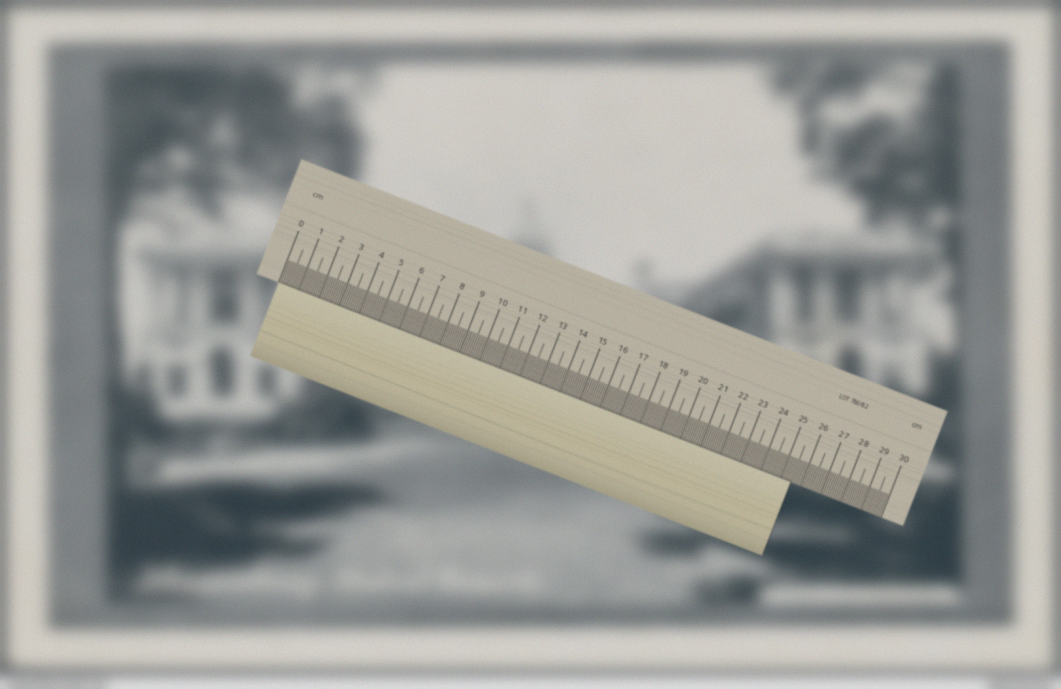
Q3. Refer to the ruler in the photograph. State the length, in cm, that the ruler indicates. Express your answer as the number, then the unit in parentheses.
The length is 25.5 (cm)
